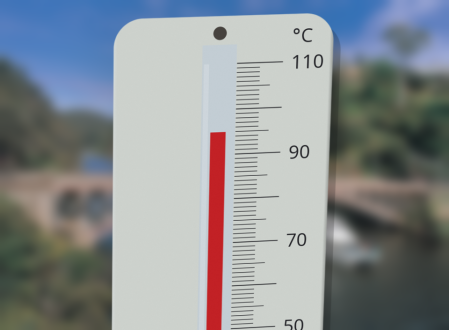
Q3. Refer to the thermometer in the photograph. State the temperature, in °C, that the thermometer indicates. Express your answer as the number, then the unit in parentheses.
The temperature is 95 (°C)
